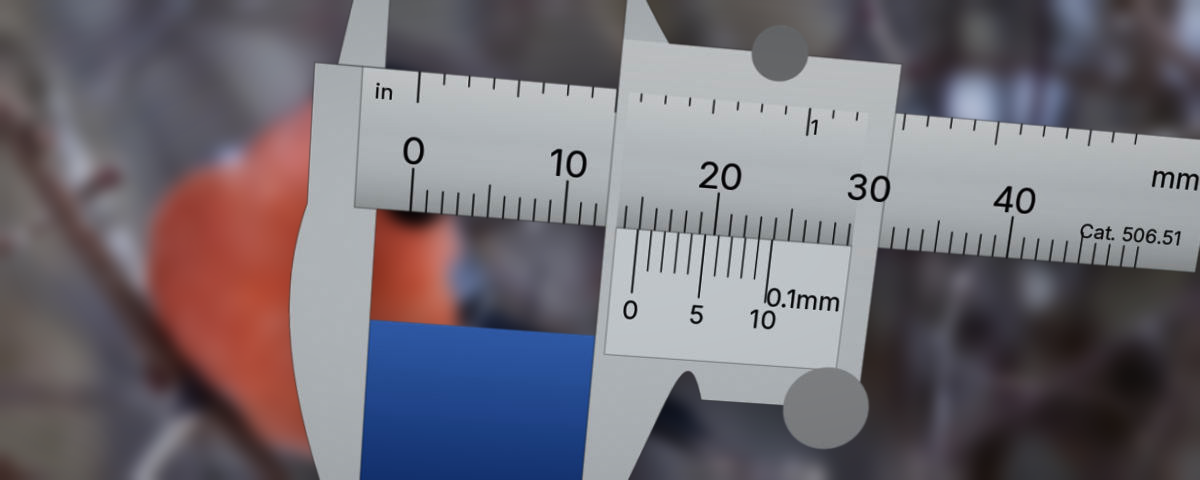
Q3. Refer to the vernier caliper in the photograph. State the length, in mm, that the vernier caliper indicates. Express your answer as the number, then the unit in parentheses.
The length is 14.9 (mm)
